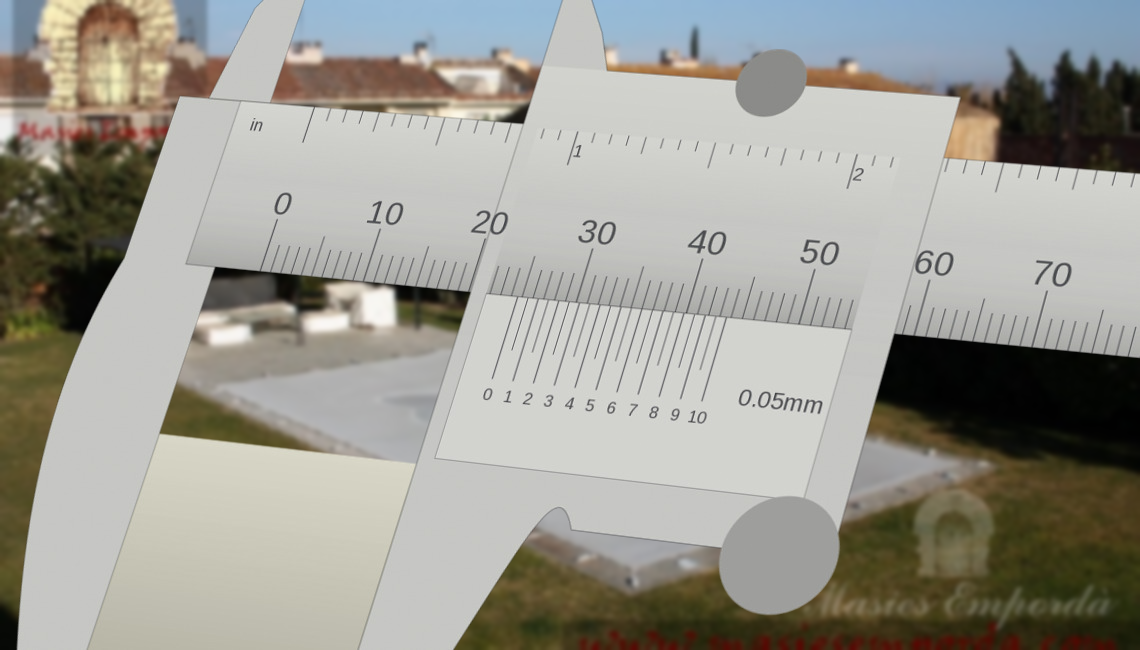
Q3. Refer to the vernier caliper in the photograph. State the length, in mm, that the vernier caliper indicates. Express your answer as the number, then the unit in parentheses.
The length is 24.6 (mm)
